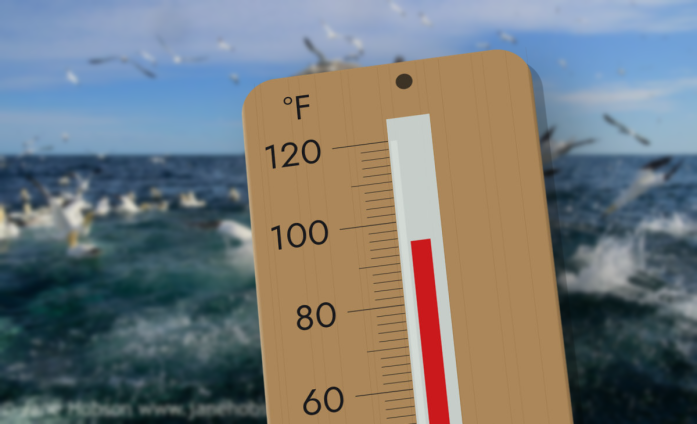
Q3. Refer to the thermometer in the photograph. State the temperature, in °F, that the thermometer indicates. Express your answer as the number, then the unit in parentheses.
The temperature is 95 (°F)
